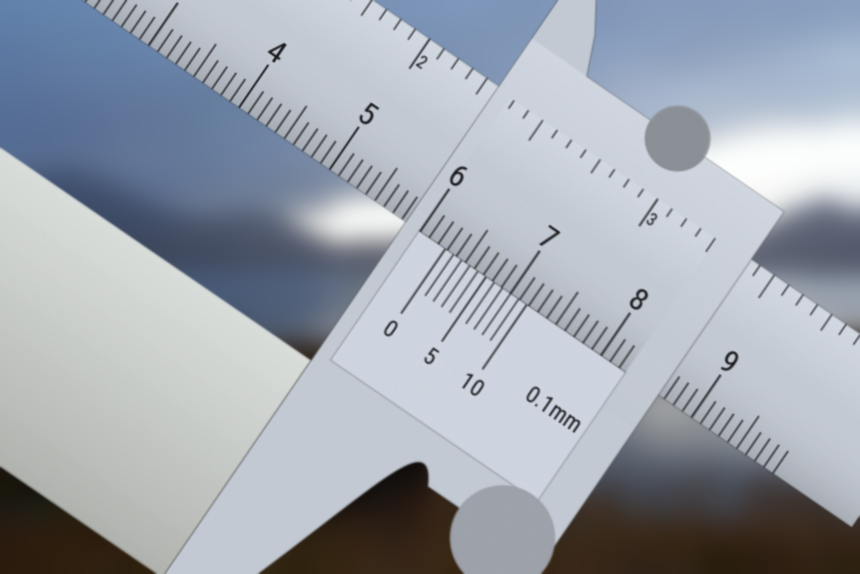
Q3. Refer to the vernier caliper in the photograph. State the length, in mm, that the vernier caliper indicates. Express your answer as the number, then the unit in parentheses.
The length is 62.8 (mm)
